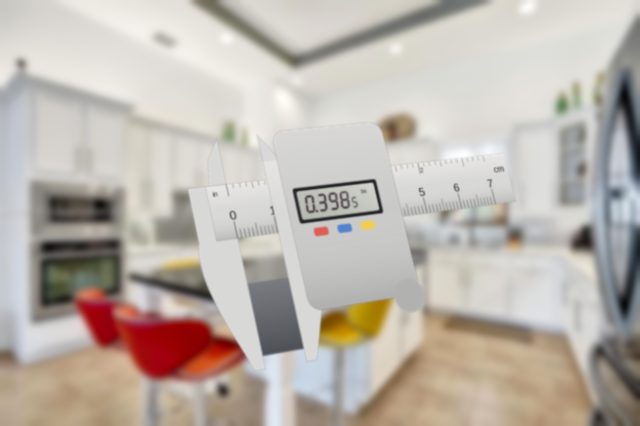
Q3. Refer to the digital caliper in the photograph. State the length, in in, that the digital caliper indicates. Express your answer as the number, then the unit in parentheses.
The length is 0.3985 (in)
